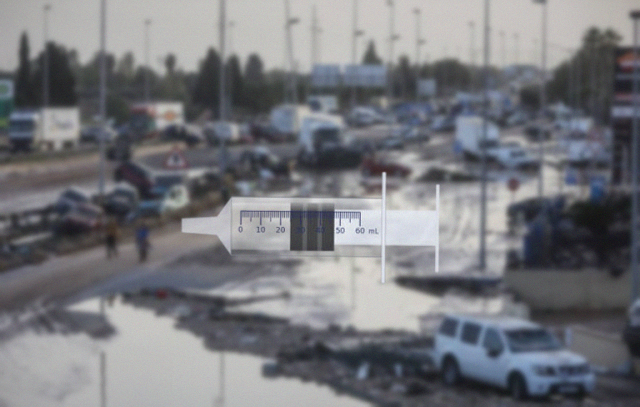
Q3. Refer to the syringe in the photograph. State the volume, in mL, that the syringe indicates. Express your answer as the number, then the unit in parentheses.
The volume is 25 (mL)
